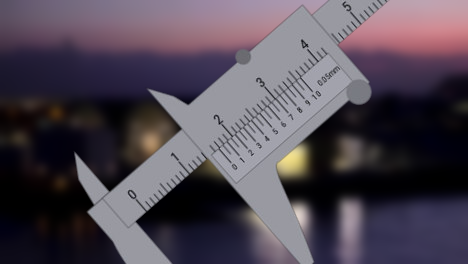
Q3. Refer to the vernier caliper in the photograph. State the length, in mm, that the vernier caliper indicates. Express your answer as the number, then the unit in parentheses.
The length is 16.8 (mm)
